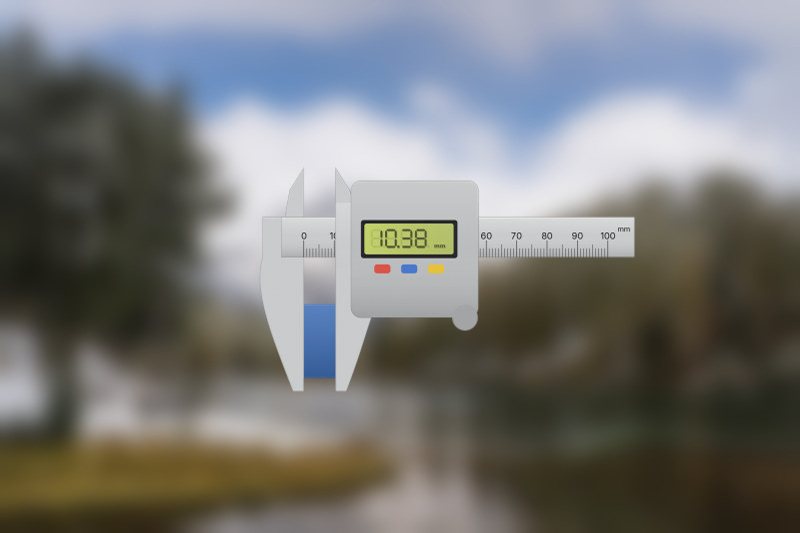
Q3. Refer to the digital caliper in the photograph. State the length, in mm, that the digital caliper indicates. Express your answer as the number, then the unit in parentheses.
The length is 10.38 (mm)
